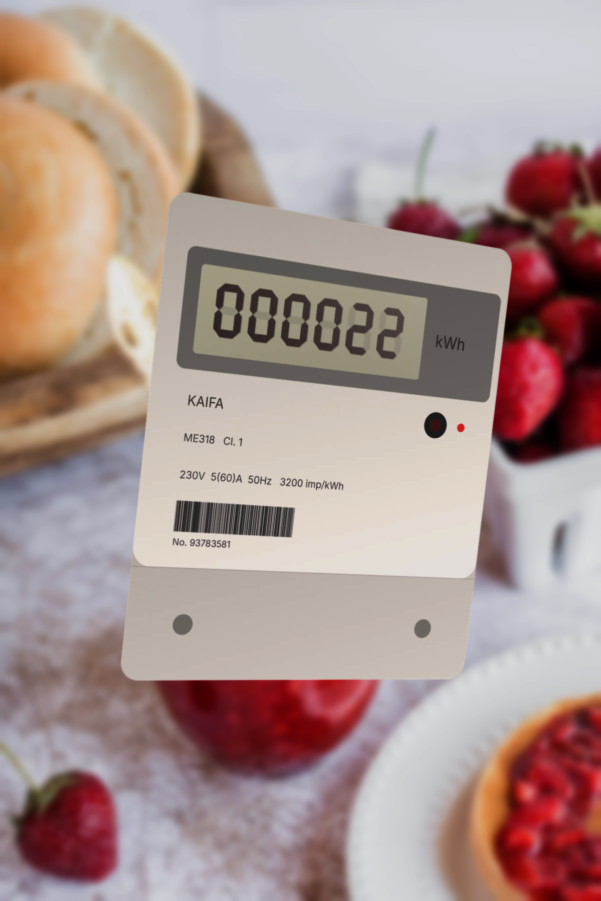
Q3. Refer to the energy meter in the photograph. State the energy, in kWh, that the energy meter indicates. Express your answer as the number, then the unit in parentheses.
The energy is 22 (kWh)
